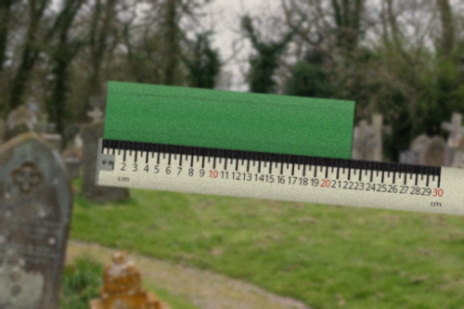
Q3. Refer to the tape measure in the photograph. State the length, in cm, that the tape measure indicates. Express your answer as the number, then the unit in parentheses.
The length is 22 (cm)
